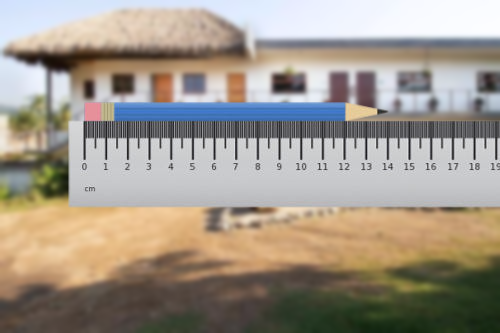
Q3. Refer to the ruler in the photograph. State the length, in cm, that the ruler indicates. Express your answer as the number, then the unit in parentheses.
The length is 14 (cm)
